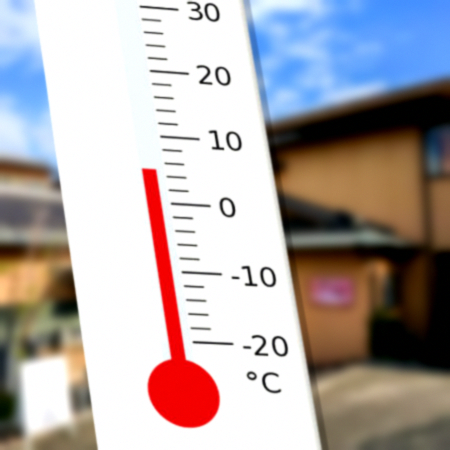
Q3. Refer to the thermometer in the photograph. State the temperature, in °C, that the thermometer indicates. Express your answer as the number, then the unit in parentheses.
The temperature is 5 (°C)
